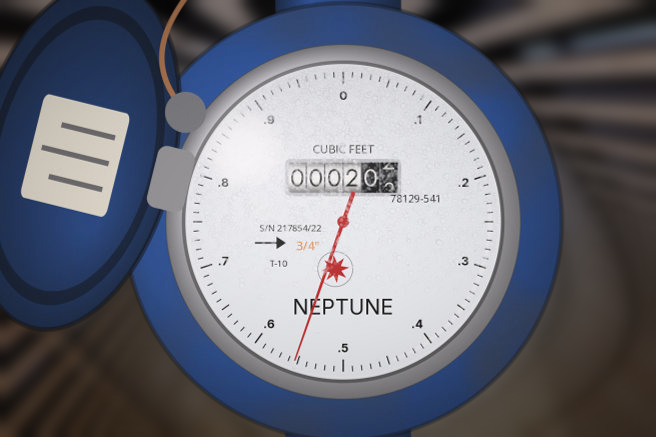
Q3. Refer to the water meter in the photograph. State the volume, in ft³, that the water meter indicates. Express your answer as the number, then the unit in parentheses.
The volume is 202.55 (ft³)
